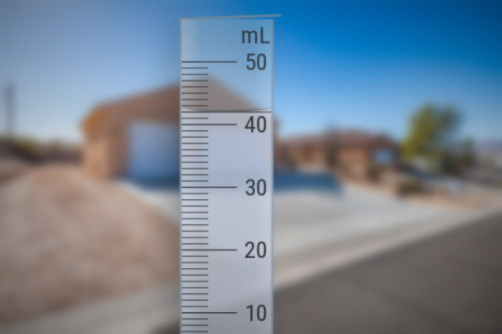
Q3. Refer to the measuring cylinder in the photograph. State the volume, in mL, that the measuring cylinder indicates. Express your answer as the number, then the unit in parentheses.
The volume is 42 (mL)
